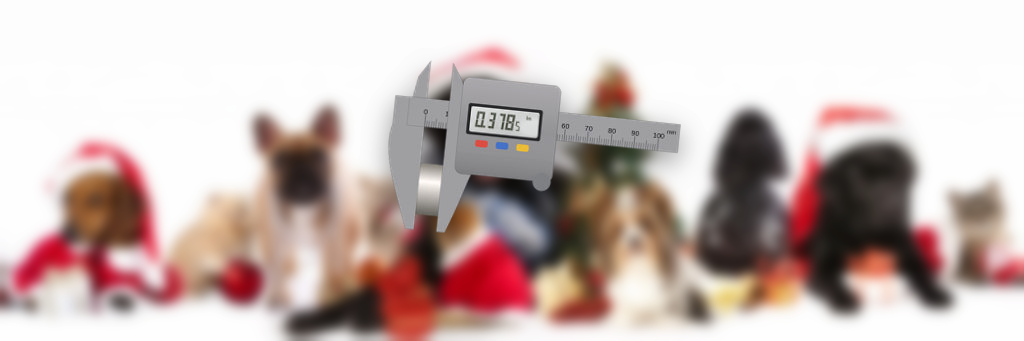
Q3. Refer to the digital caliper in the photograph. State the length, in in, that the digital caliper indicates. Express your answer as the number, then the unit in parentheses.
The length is 0.3785 (in)
